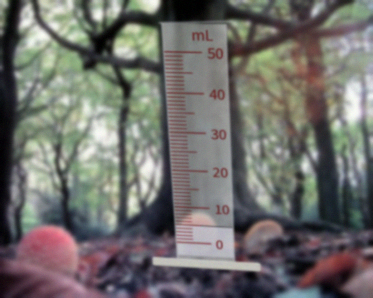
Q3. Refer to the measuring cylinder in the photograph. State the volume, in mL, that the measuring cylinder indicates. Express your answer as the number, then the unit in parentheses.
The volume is 5 (mL)
